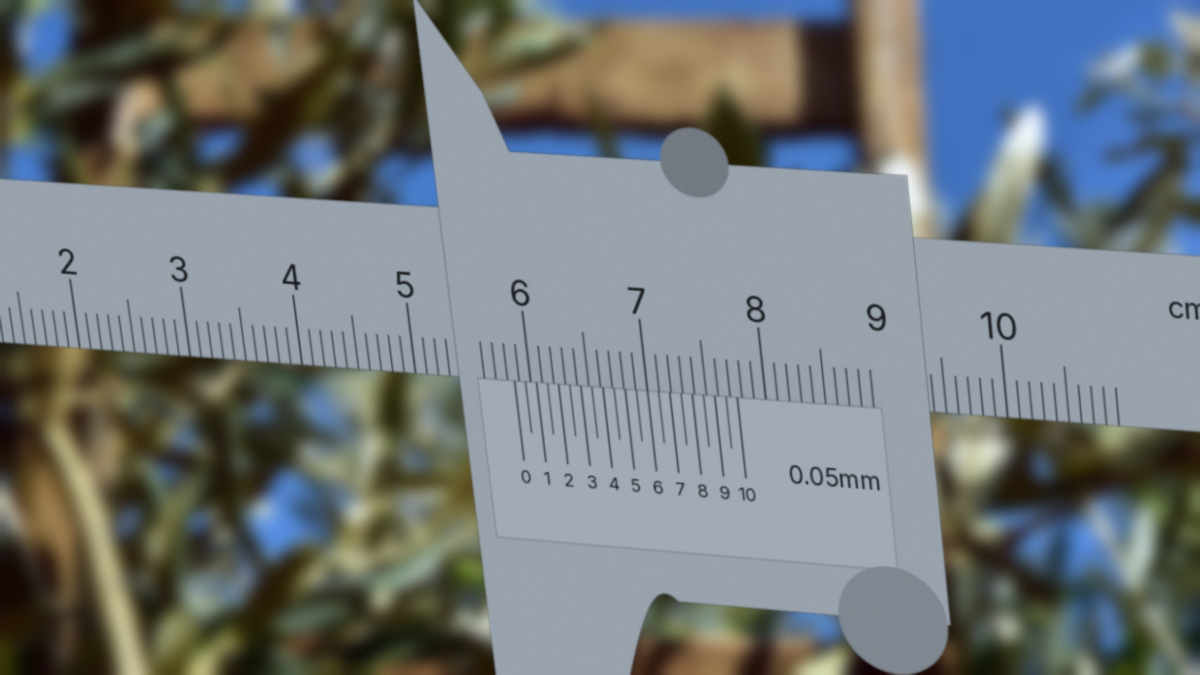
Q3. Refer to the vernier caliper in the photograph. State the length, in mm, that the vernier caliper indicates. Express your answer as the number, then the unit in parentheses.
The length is 58.6 (mm)
